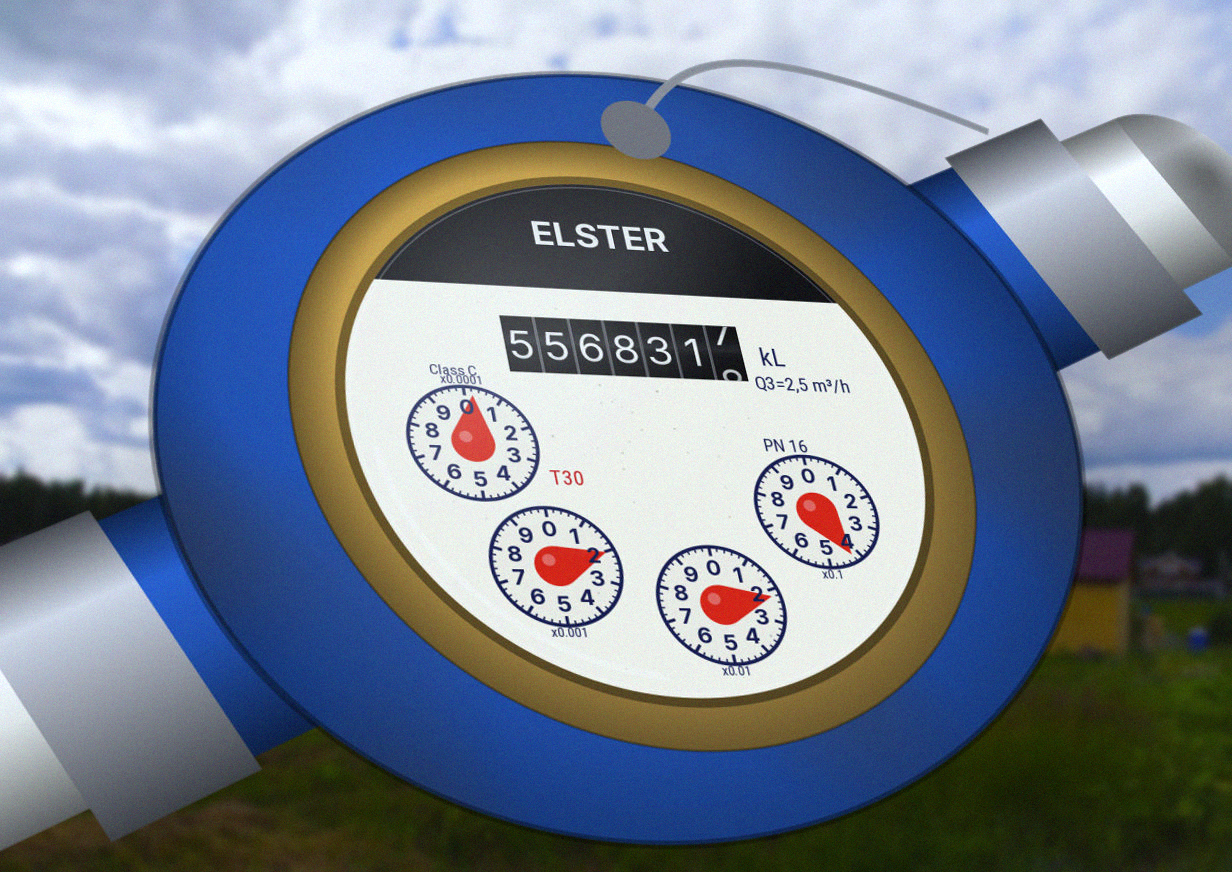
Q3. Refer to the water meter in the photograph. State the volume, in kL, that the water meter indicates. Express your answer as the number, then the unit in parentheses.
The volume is 5568317.4220 (kL)
